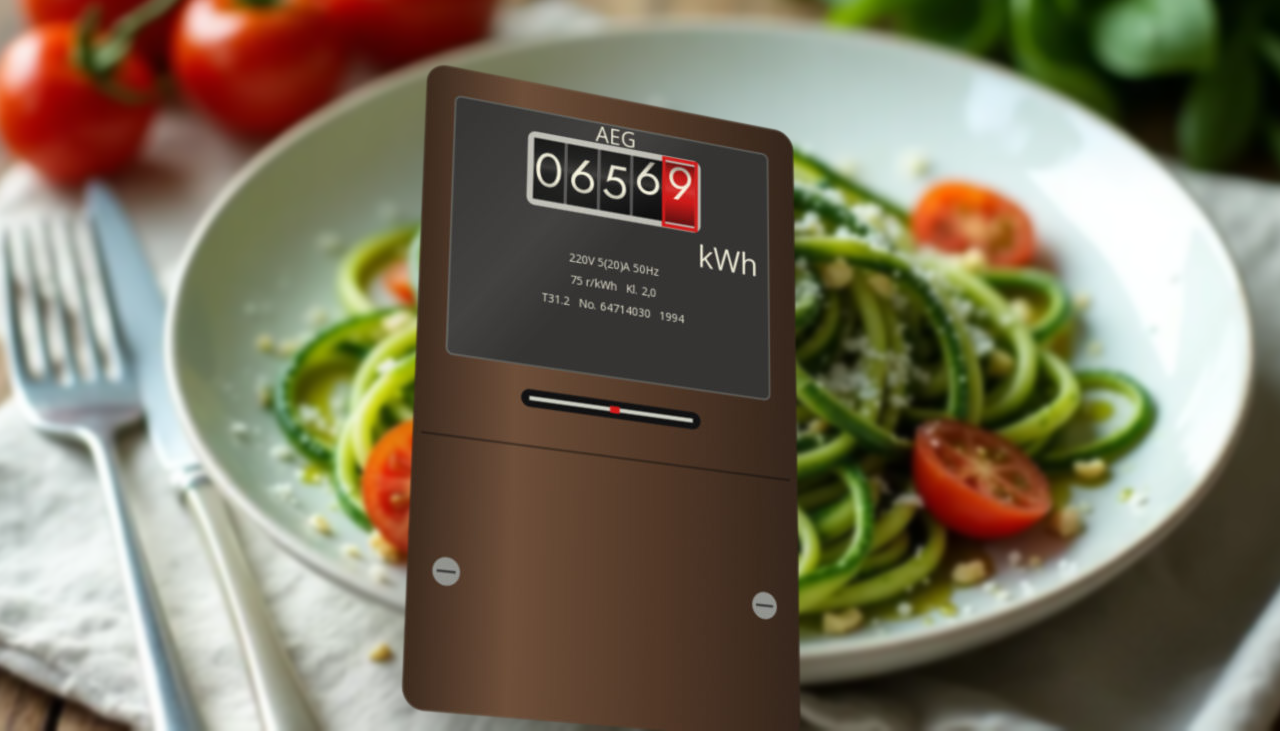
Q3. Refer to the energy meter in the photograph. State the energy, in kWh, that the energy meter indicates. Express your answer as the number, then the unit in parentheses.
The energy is 656.9 (kWh)
